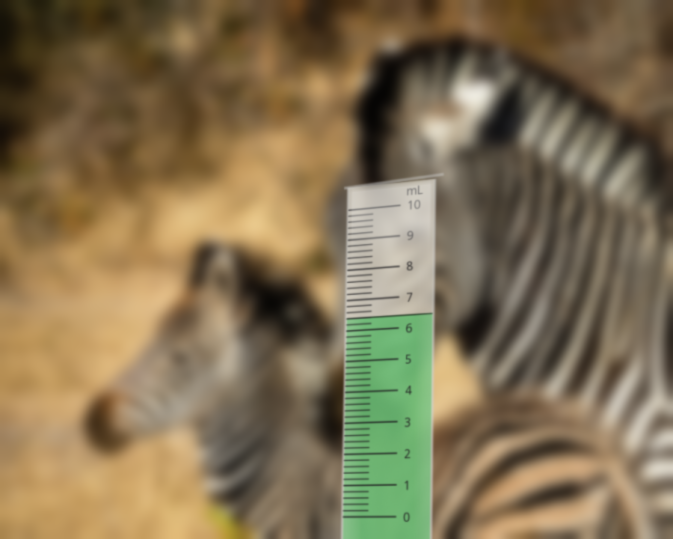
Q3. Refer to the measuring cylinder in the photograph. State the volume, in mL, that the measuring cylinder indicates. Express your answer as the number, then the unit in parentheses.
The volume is 6.4 (mL)
